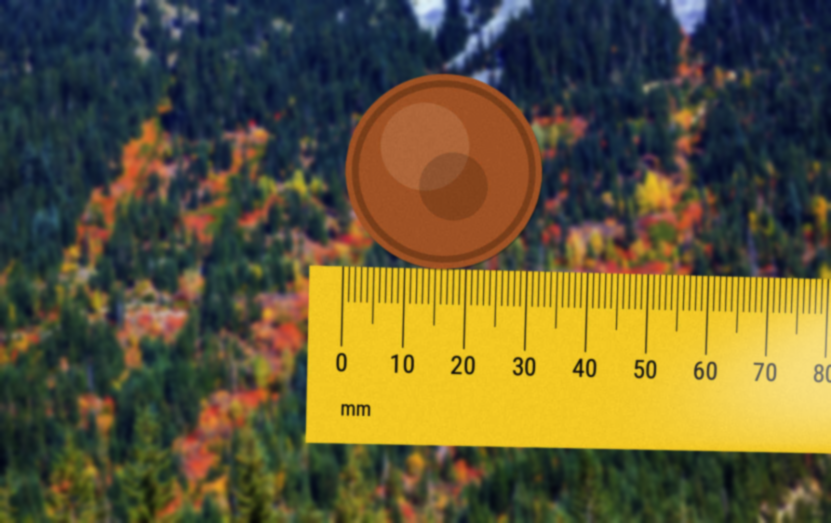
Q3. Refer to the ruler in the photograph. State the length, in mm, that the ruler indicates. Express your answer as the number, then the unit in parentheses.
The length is 32 (mm)
